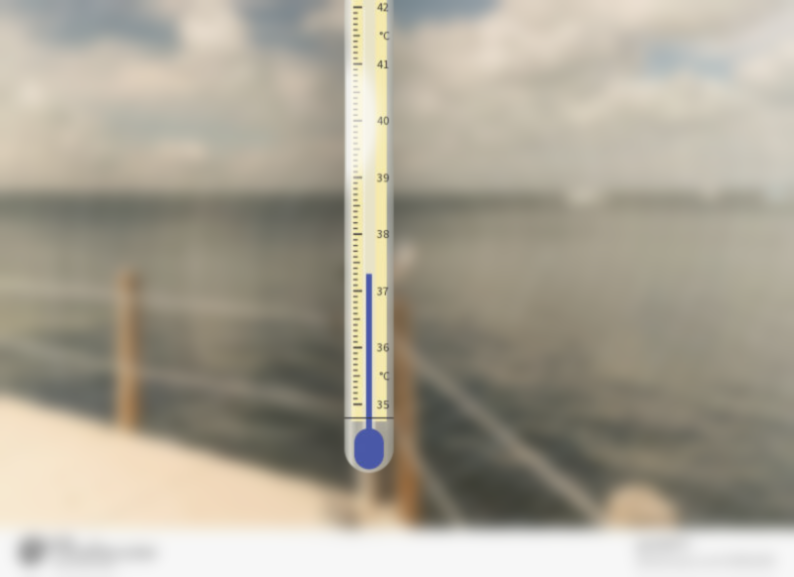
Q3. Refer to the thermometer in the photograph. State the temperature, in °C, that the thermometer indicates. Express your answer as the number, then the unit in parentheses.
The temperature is 37.3 (°C)
